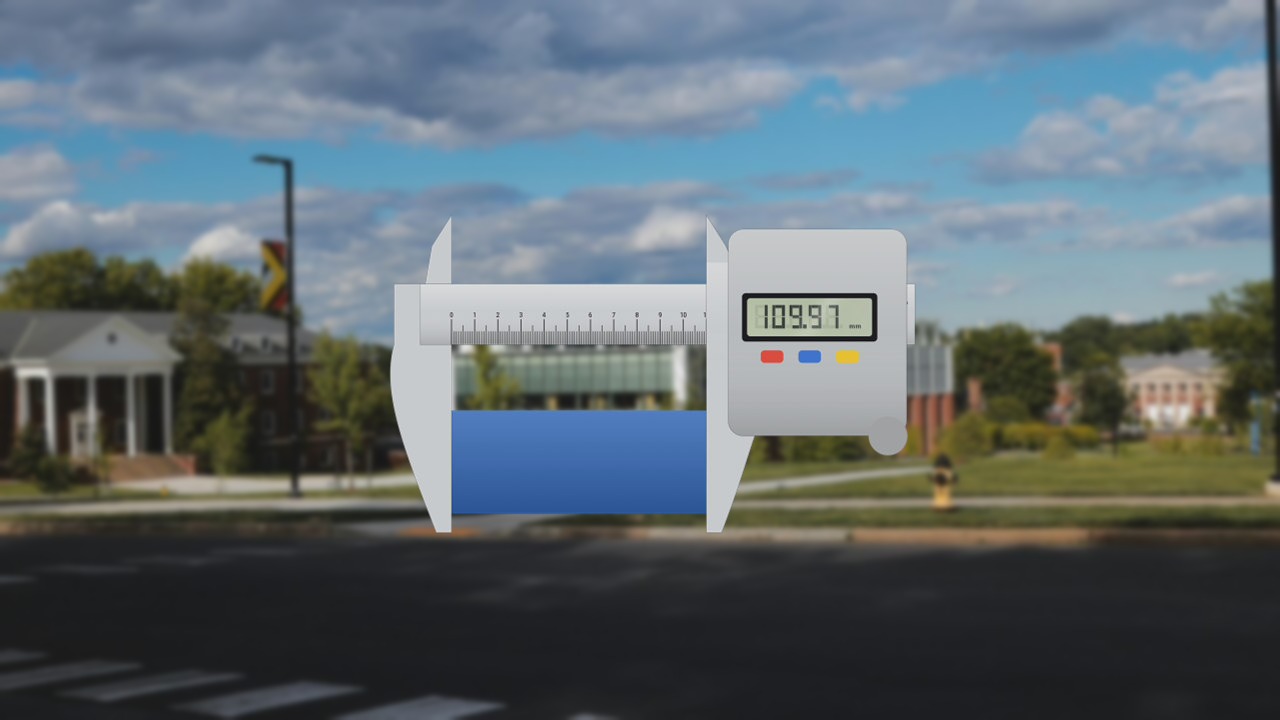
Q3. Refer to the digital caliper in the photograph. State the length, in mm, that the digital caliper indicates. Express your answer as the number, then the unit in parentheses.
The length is 109.97 (mm)
